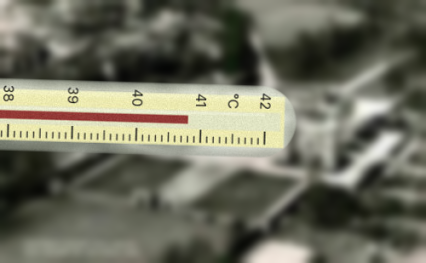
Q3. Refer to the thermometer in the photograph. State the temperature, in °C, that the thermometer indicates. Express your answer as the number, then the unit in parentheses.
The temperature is 40.8 (°C)
